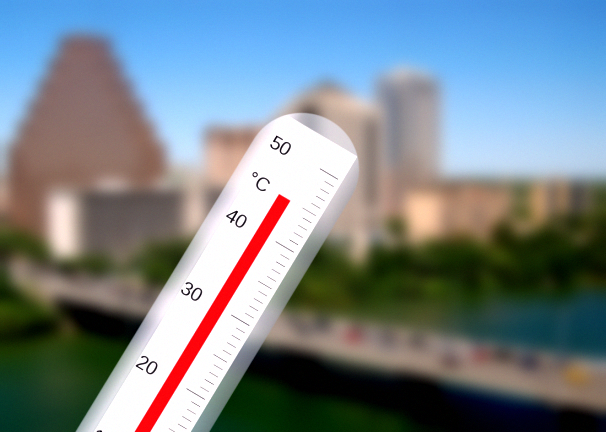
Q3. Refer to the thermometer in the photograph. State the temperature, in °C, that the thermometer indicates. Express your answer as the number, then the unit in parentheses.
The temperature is 45 (°C)
